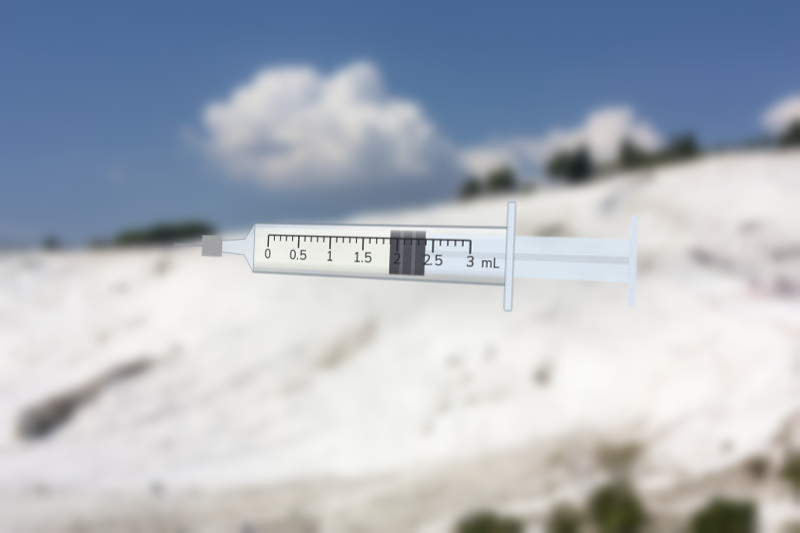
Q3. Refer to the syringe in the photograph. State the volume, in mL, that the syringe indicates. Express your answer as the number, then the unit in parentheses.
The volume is 1.9 (mL)
